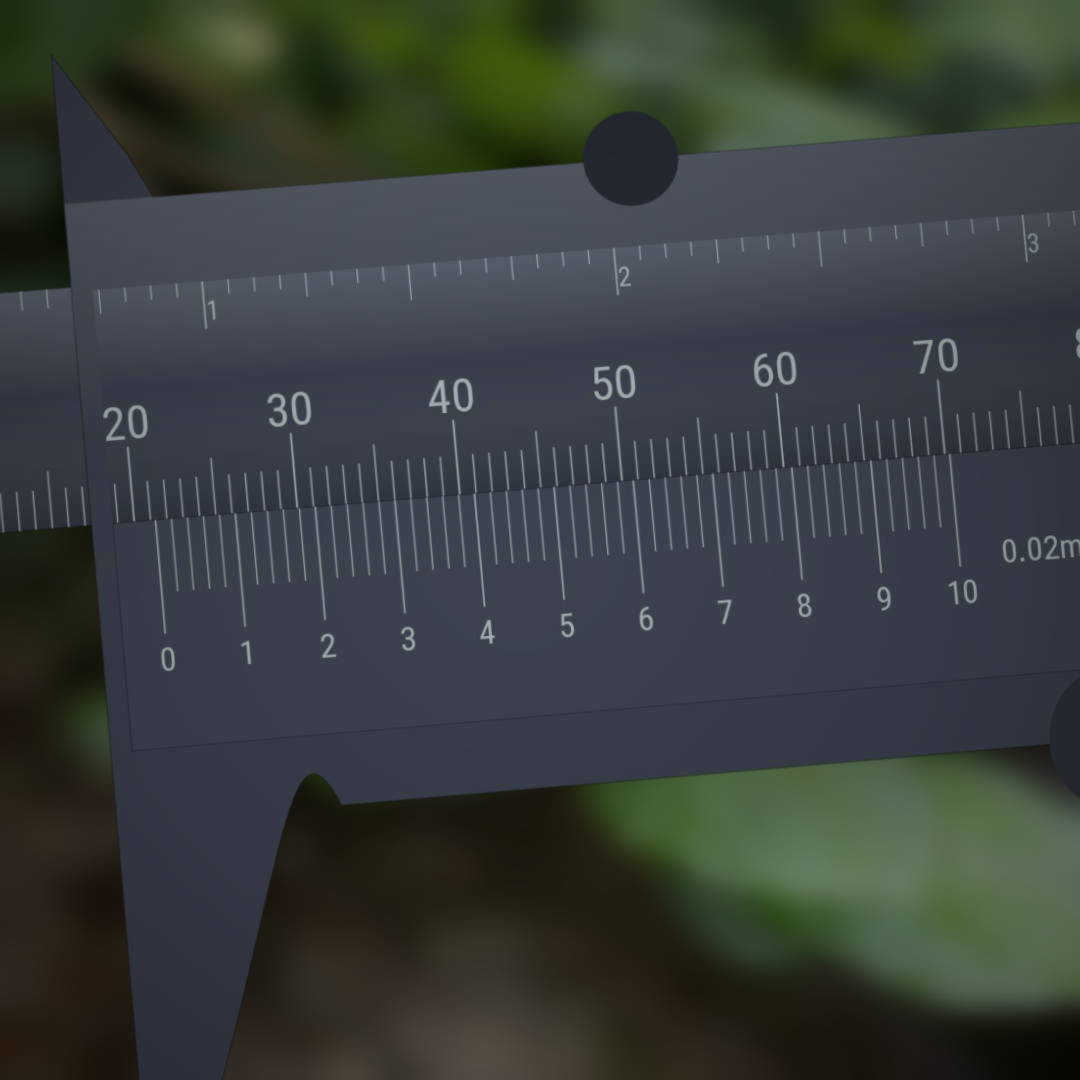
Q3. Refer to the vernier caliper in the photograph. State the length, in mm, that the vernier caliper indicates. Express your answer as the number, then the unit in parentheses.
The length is 21.3 (mm)
